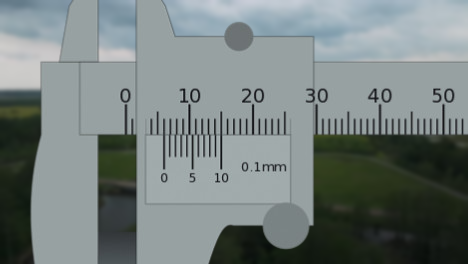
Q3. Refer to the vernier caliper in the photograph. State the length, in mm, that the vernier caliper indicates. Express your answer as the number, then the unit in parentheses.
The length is 6.0 (mm)
